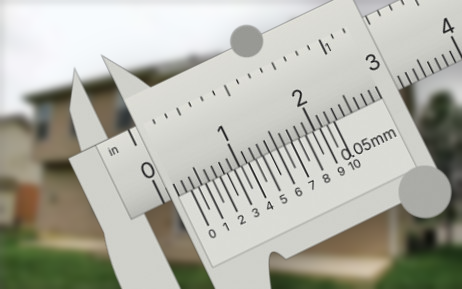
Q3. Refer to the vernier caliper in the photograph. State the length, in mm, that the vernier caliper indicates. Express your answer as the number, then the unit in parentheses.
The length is 3.6 (mm)
